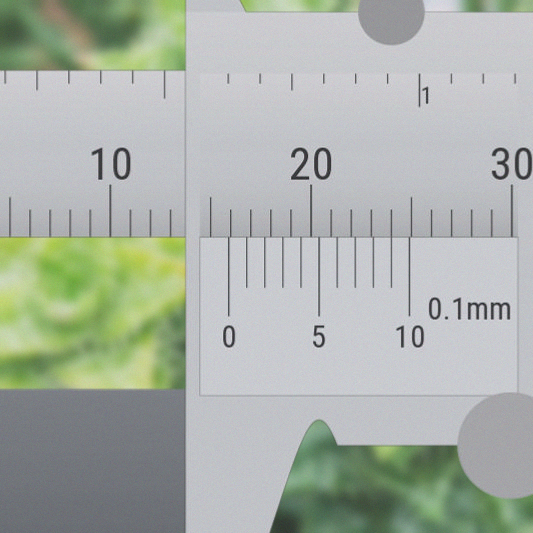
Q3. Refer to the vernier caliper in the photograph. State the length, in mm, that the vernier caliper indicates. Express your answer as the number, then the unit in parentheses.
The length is 15.9 (mm)
